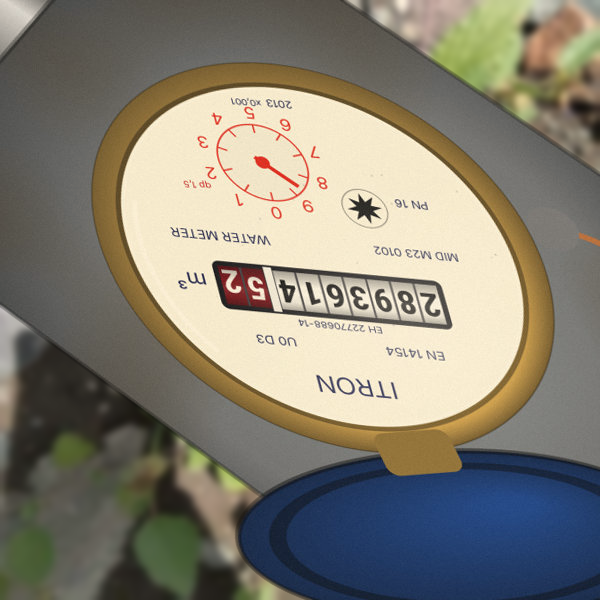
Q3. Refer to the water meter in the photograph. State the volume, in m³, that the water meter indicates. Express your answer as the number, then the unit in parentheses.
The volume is 2893614.518 (m³)
